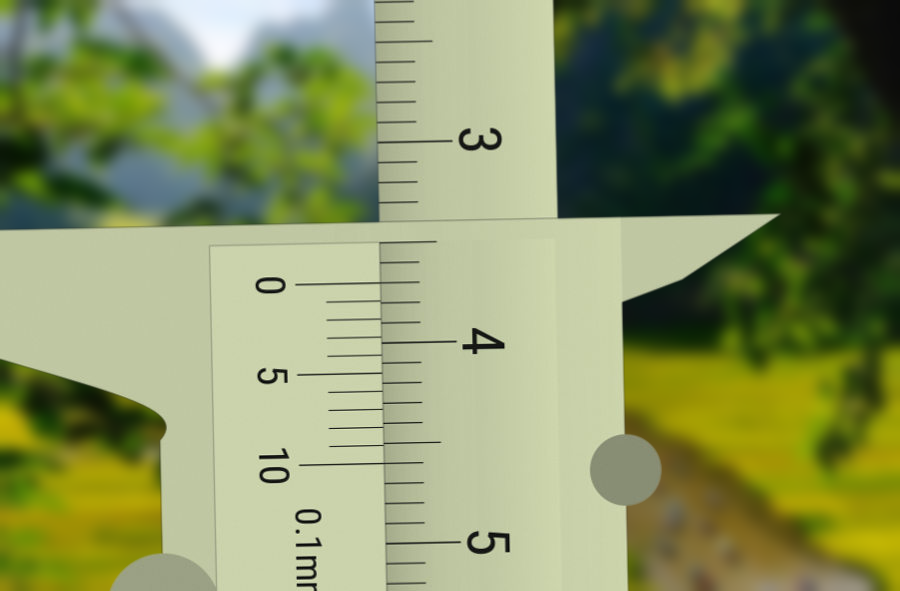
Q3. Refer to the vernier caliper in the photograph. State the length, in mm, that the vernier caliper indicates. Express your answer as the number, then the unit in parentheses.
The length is 37.0 (mm)
